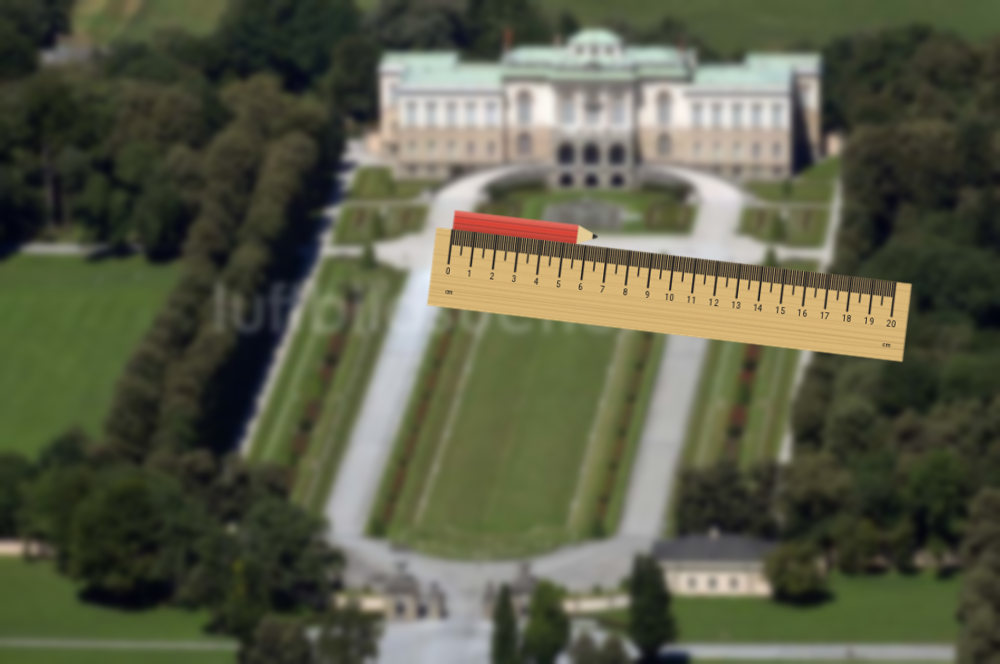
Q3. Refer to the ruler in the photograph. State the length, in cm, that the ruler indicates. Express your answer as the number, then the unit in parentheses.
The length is 6.5 (cm)
